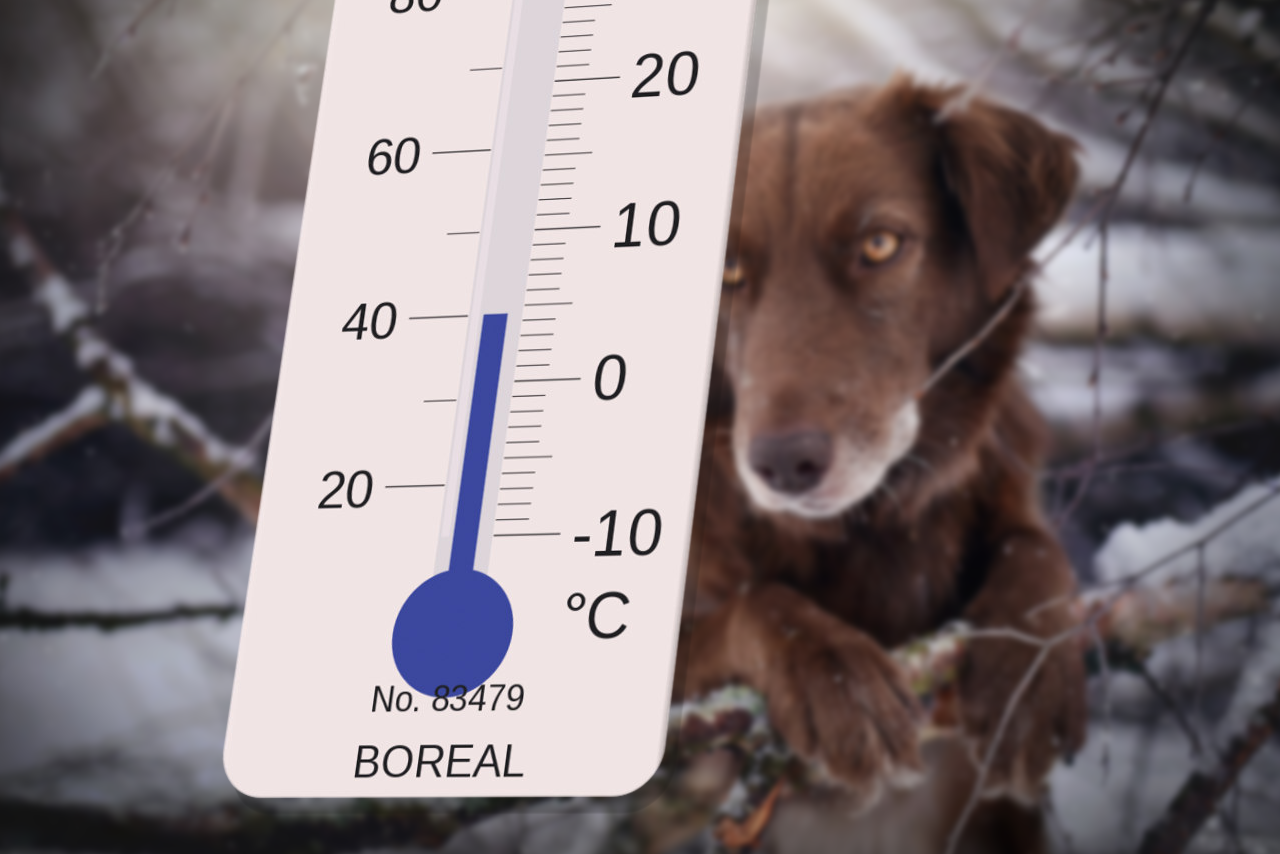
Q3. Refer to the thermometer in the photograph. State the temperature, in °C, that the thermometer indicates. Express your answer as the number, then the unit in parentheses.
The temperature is 4.5 (°C)
